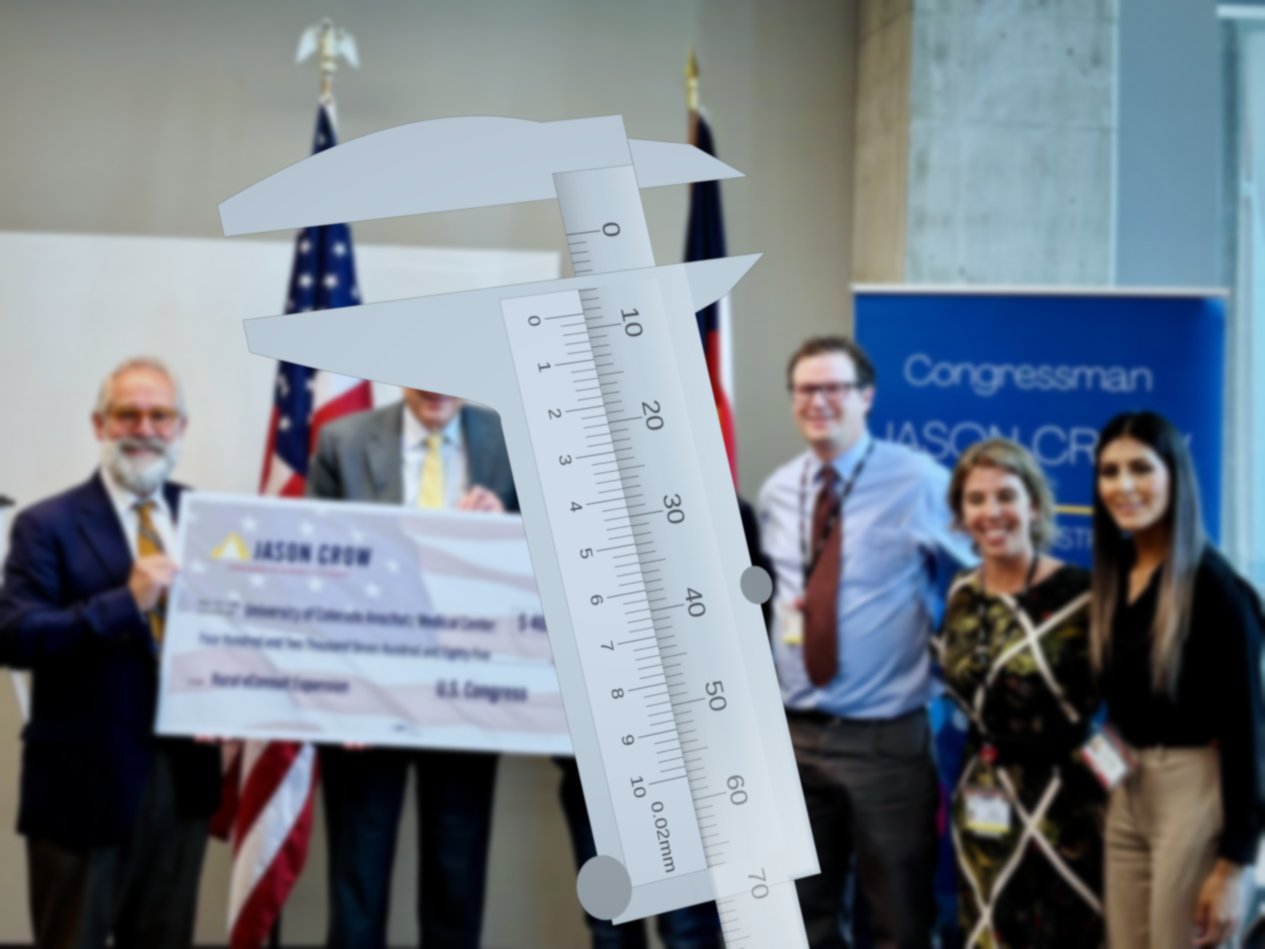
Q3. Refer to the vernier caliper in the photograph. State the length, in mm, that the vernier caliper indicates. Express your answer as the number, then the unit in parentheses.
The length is 8.4 (mm)
